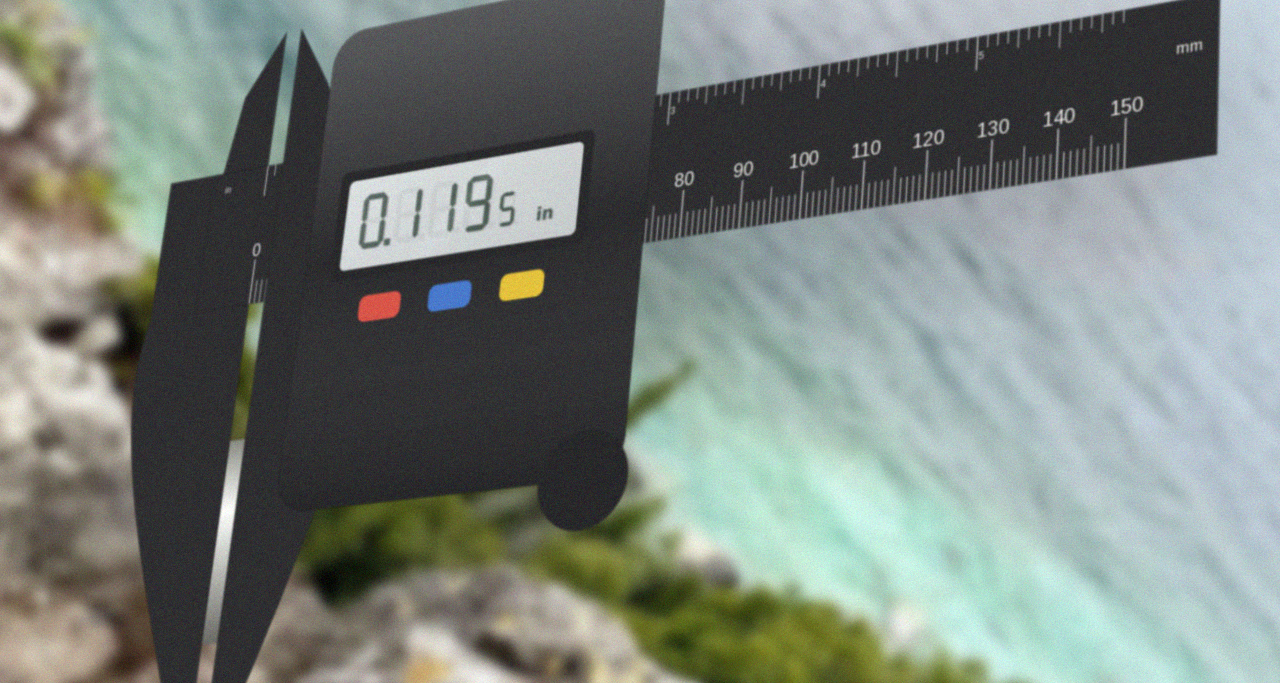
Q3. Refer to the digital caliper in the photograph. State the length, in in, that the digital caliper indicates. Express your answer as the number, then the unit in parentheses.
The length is 0.1195 (in)
